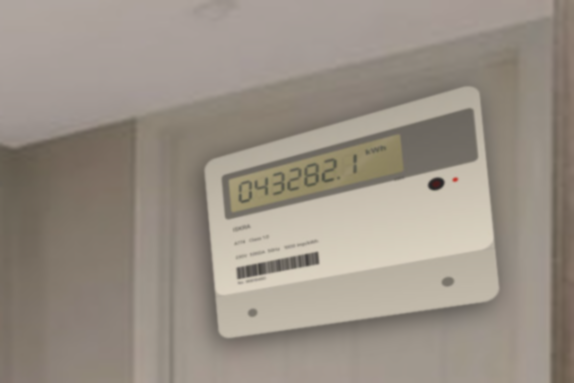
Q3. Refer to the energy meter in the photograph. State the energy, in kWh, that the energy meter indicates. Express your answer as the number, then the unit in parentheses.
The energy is 43282.1 (kWh)
